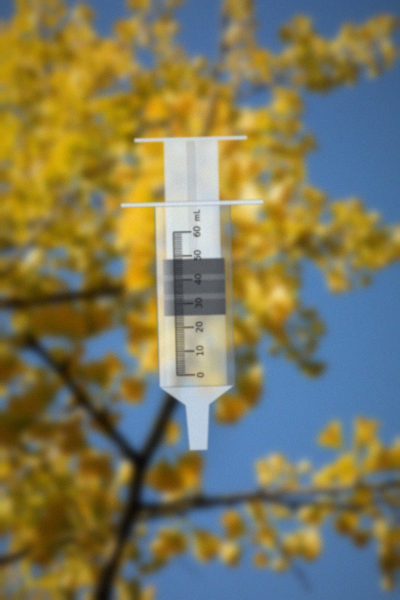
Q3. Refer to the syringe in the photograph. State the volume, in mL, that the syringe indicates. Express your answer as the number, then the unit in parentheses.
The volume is 25 (mL)
